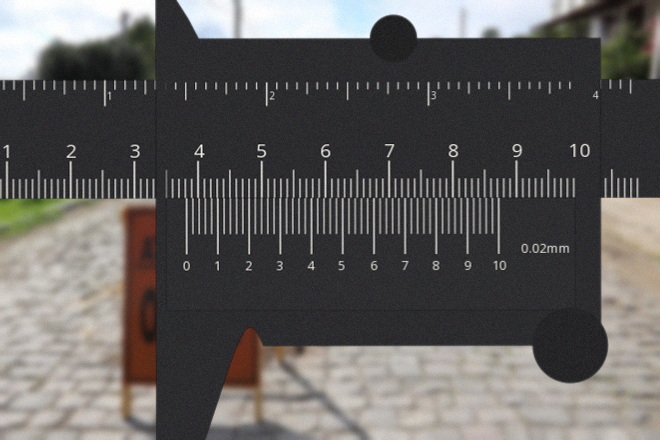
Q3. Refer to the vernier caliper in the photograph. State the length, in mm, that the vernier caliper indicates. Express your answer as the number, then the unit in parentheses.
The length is 38.2 (mm)
